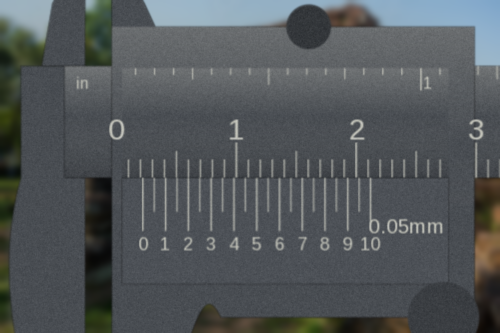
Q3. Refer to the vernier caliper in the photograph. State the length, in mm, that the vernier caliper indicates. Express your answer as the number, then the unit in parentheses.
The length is 2.2 (mm)
